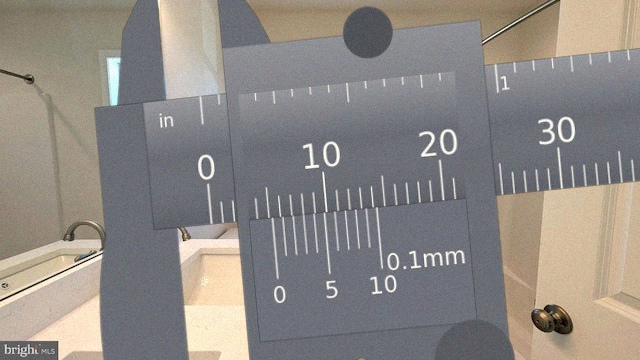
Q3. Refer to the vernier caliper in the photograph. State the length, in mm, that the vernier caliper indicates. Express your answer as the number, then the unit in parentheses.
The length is 5.3 (mm)
